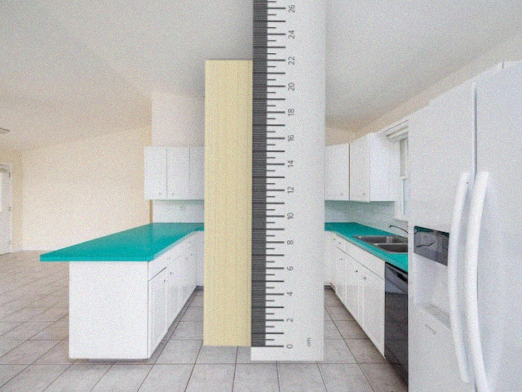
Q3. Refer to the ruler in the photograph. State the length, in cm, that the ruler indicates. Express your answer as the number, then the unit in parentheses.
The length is 22 (cm)
